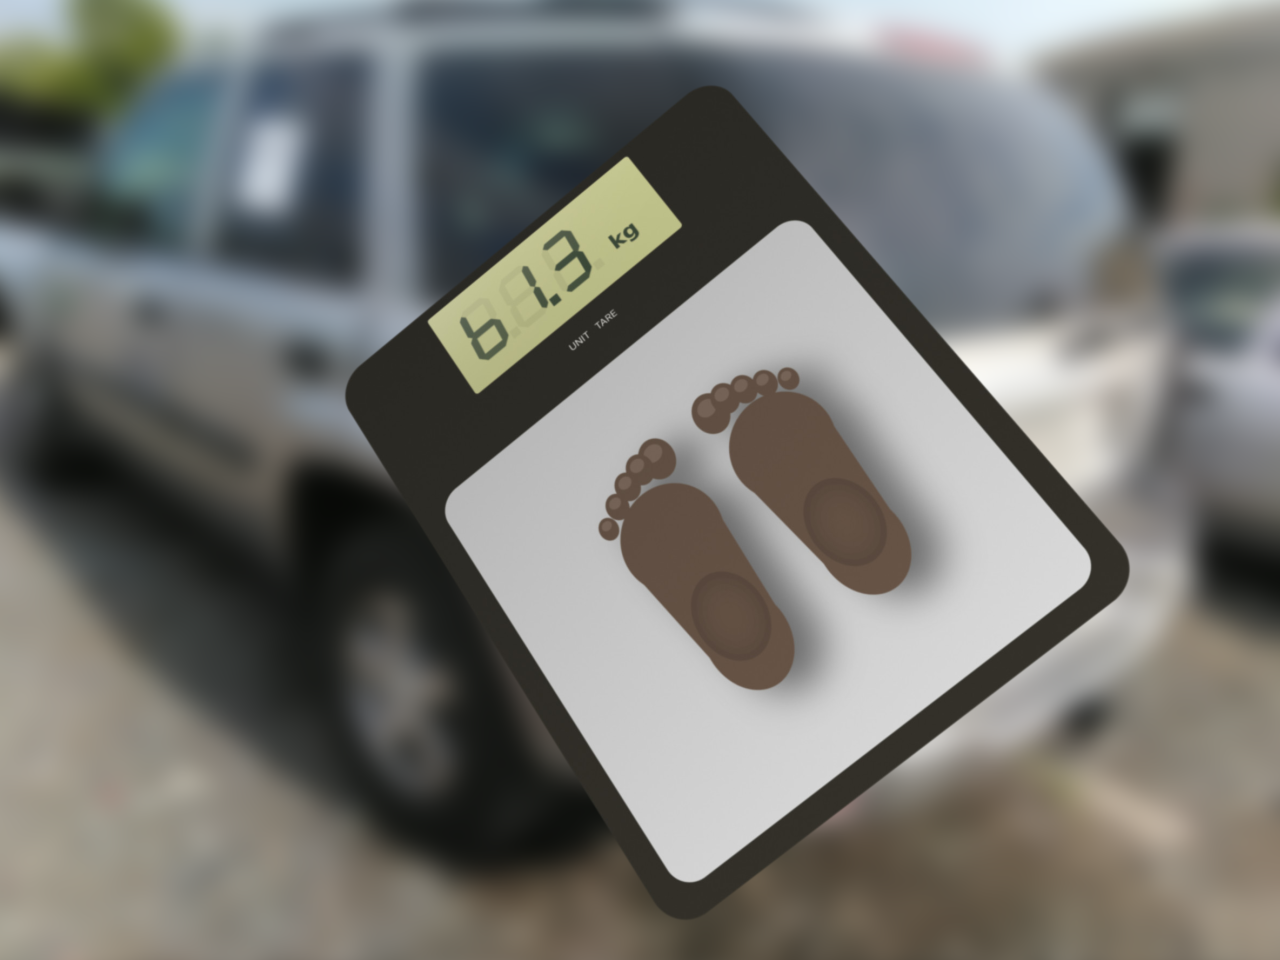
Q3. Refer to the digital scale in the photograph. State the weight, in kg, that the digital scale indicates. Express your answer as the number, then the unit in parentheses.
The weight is 61.3 (kg)
